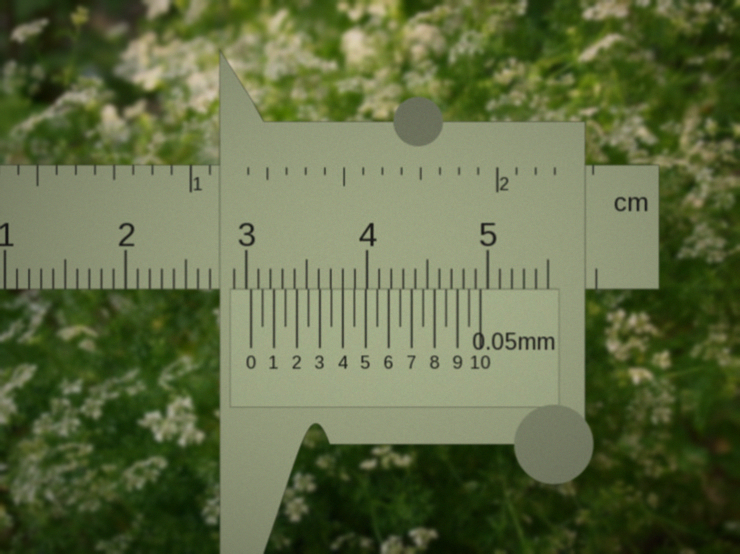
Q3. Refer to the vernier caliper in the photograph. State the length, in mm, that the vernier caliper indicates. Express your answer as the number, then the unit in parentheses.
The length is 30.4 (mm)
